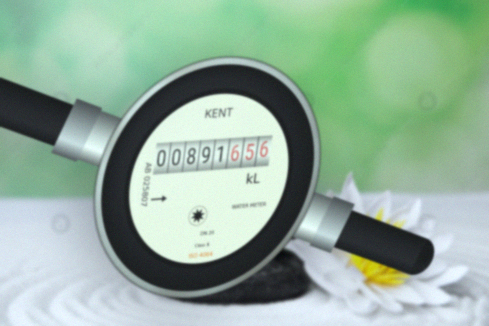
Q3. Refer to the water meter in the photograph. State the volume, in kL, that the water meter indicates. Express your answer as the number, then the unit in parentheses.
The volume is 891.656 (kL)
